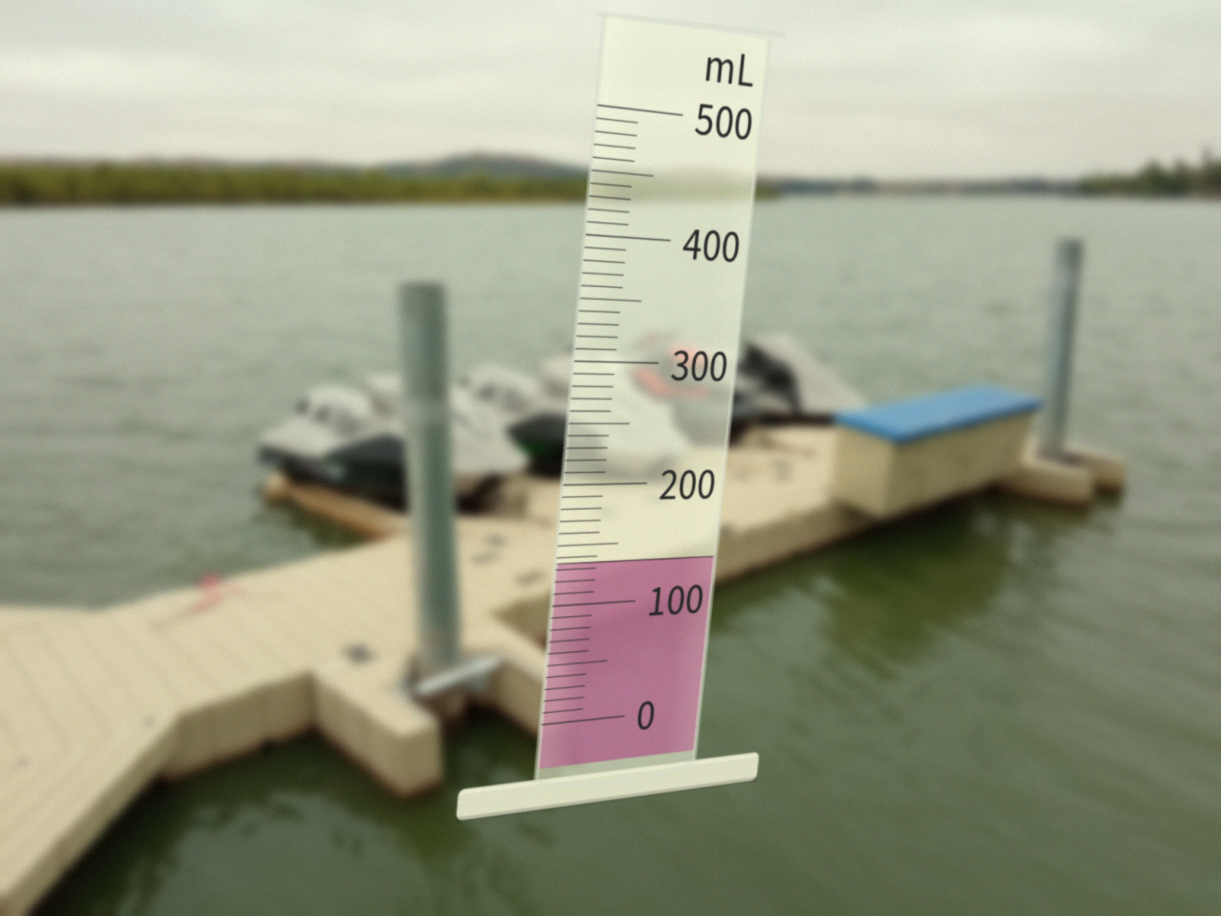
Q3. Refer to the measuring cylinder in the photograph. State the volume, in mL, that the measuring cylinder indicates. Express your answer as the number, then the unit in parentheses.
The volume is 135 (mL)
